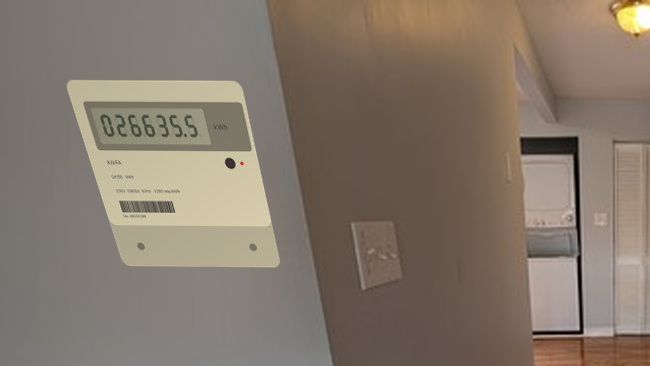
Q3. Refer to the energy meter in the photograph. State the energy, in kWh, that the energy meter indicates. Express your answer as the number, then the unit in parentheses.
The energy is 26635.5 (kWh)
